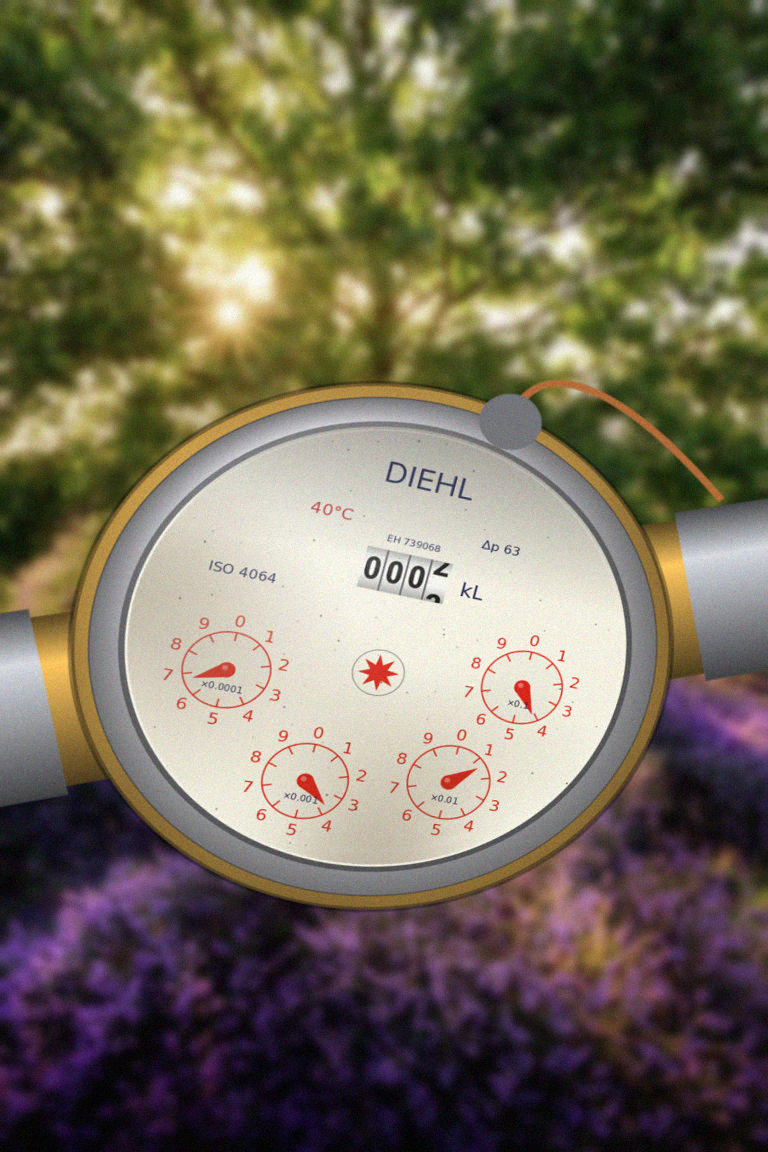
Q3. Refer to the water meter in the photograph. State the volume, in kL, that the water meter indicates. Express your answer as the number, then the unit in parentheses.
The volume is 2.4136 (kL)
